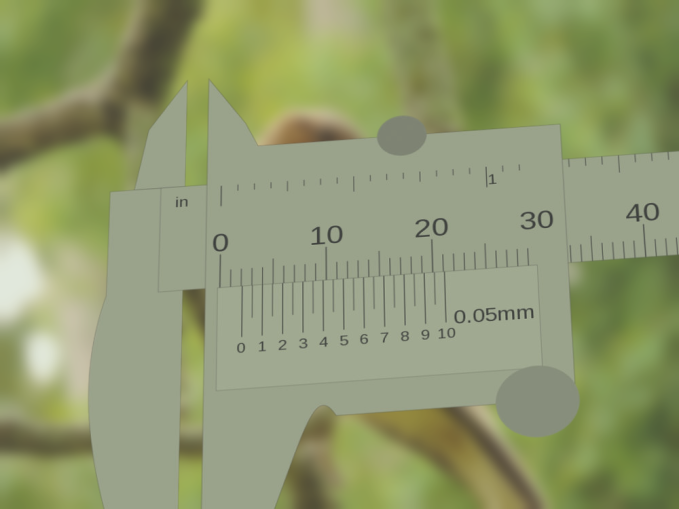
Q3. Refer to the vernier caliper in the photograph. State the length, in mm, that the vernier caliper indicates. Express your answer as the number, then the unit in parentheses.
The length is 2.1 (mm)
